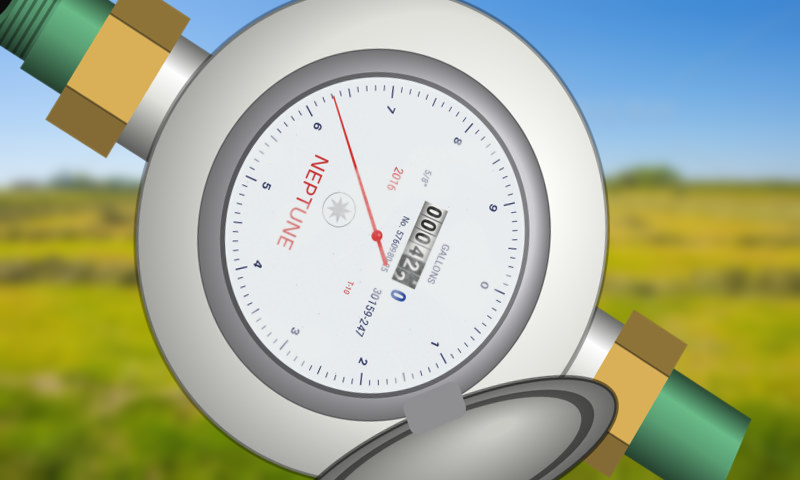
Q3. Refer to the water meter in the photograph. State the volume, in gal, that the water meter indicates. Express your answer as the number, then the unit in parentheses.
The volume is 4216.3 (gal)
